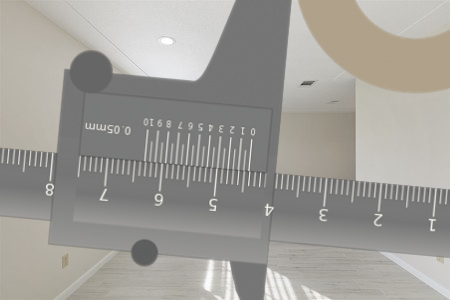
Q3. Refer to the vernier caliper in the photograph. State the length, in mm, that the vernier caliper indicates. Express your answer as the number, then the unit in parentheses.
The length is 44.2 (mm)
